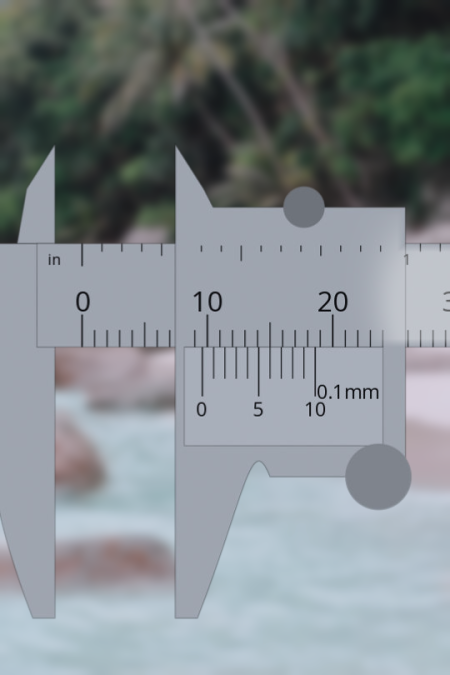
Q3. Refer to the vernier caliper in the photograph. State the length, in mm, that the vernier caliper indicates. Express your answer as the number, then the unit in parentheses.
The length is 9.6 (mm)
